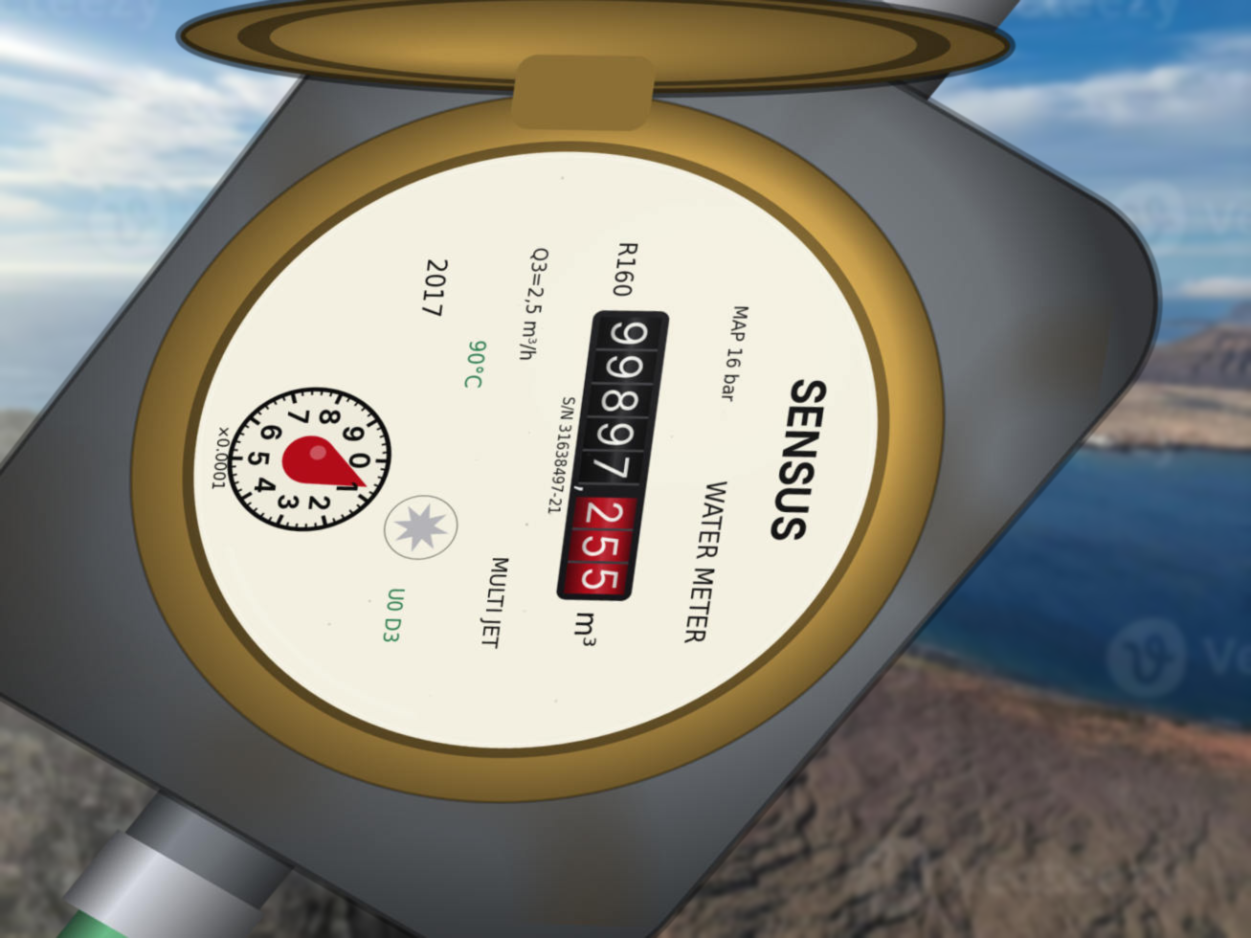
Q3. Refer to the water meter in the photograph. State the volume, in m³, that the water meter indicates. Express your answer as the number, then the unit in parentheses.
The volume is 99897.2550 (m³)
